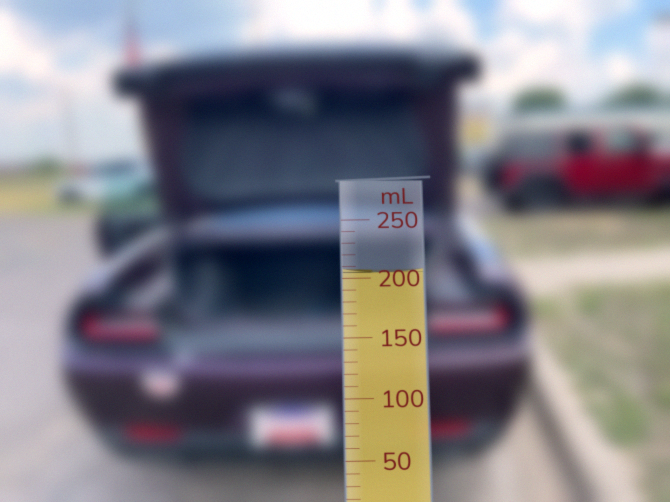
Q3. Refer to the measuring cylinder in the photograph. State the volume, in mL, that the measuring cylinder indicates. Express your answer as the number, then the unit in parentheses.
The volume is 205 (mL)
